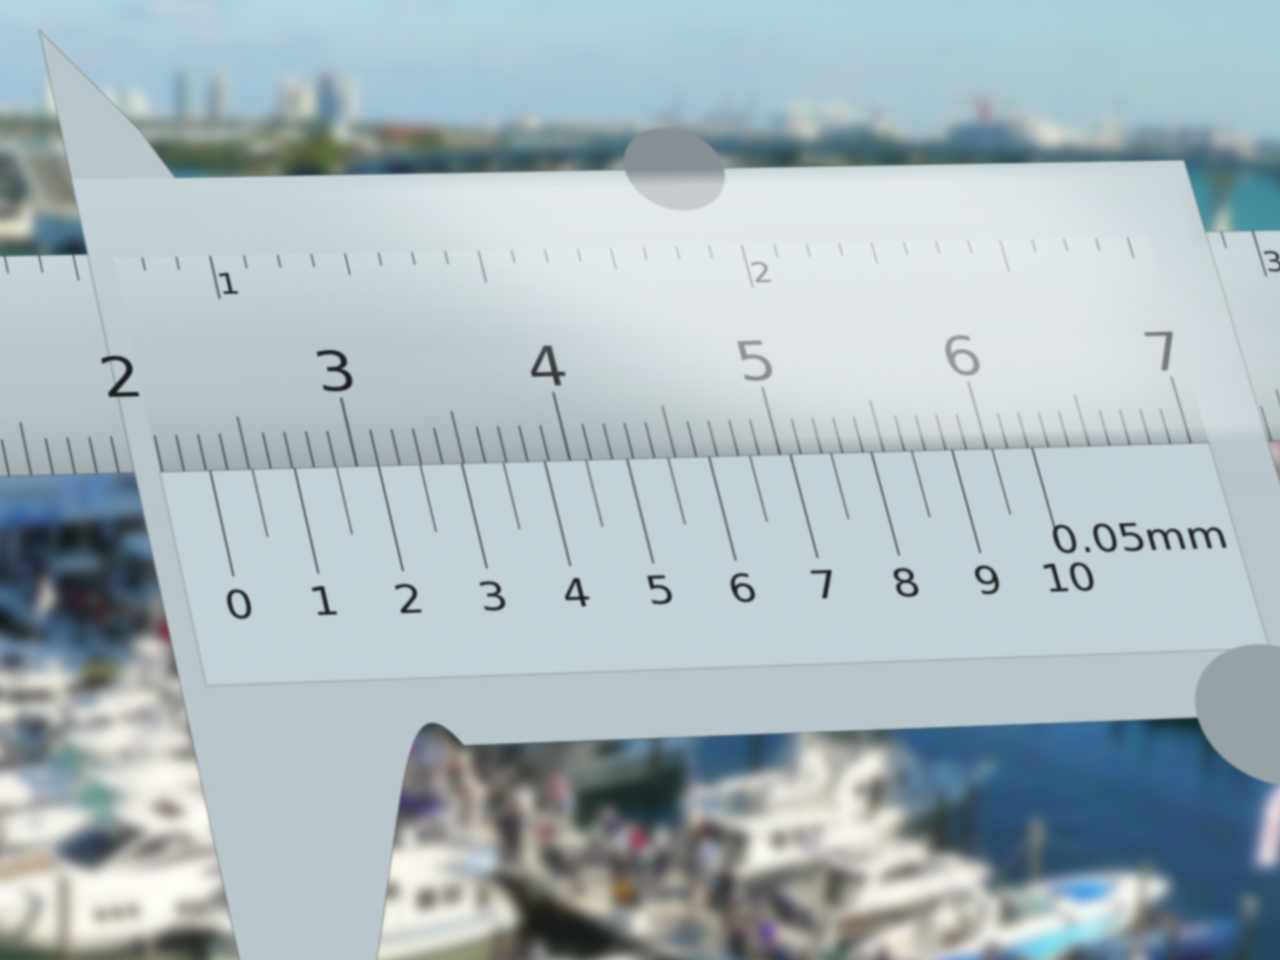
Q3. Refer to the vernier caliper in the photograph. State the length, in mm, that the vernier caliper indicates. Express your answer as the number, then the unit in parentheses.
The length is 23.2 (mm)
